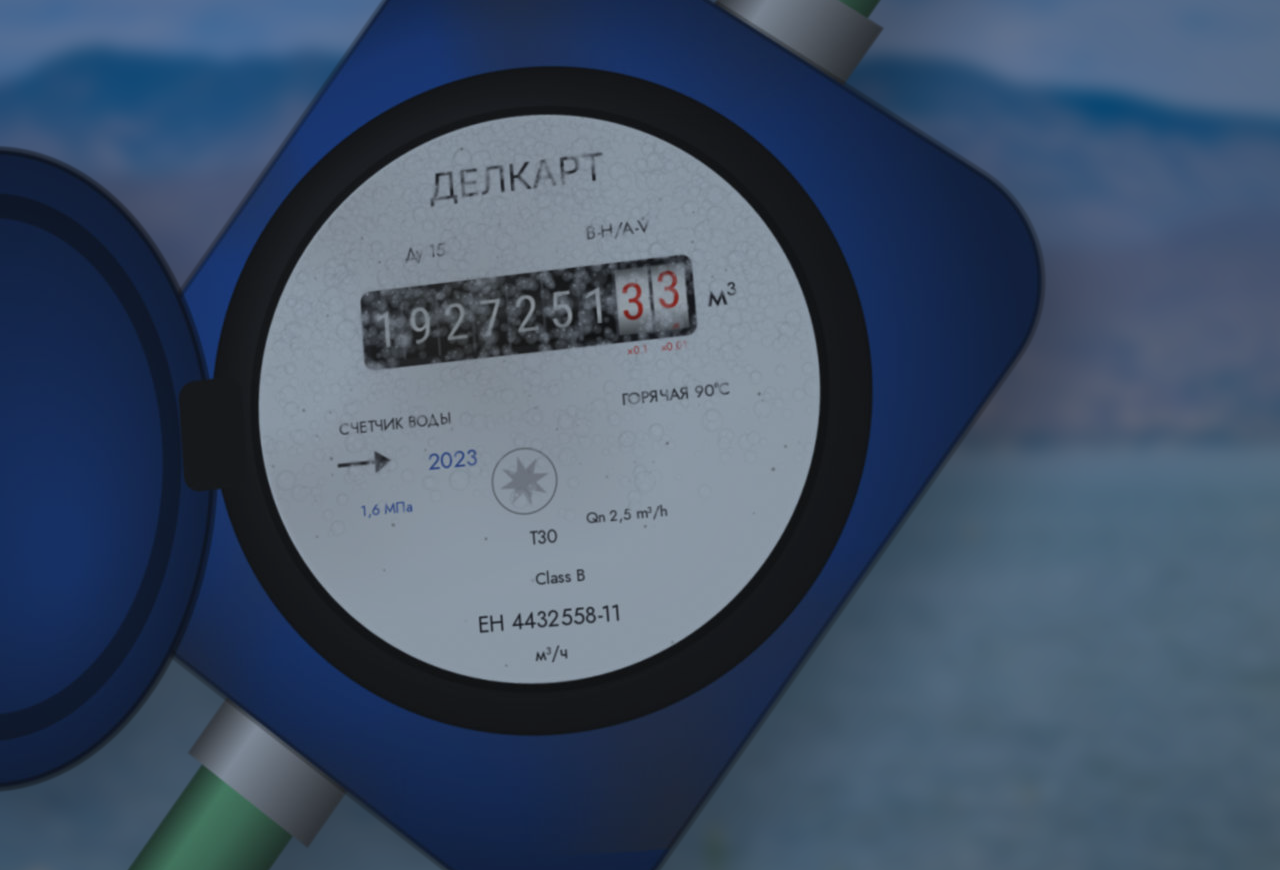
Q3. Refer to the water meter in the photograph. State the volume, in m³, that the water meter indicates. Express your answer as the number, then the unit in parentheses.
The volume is 1927251.33 (m³)
